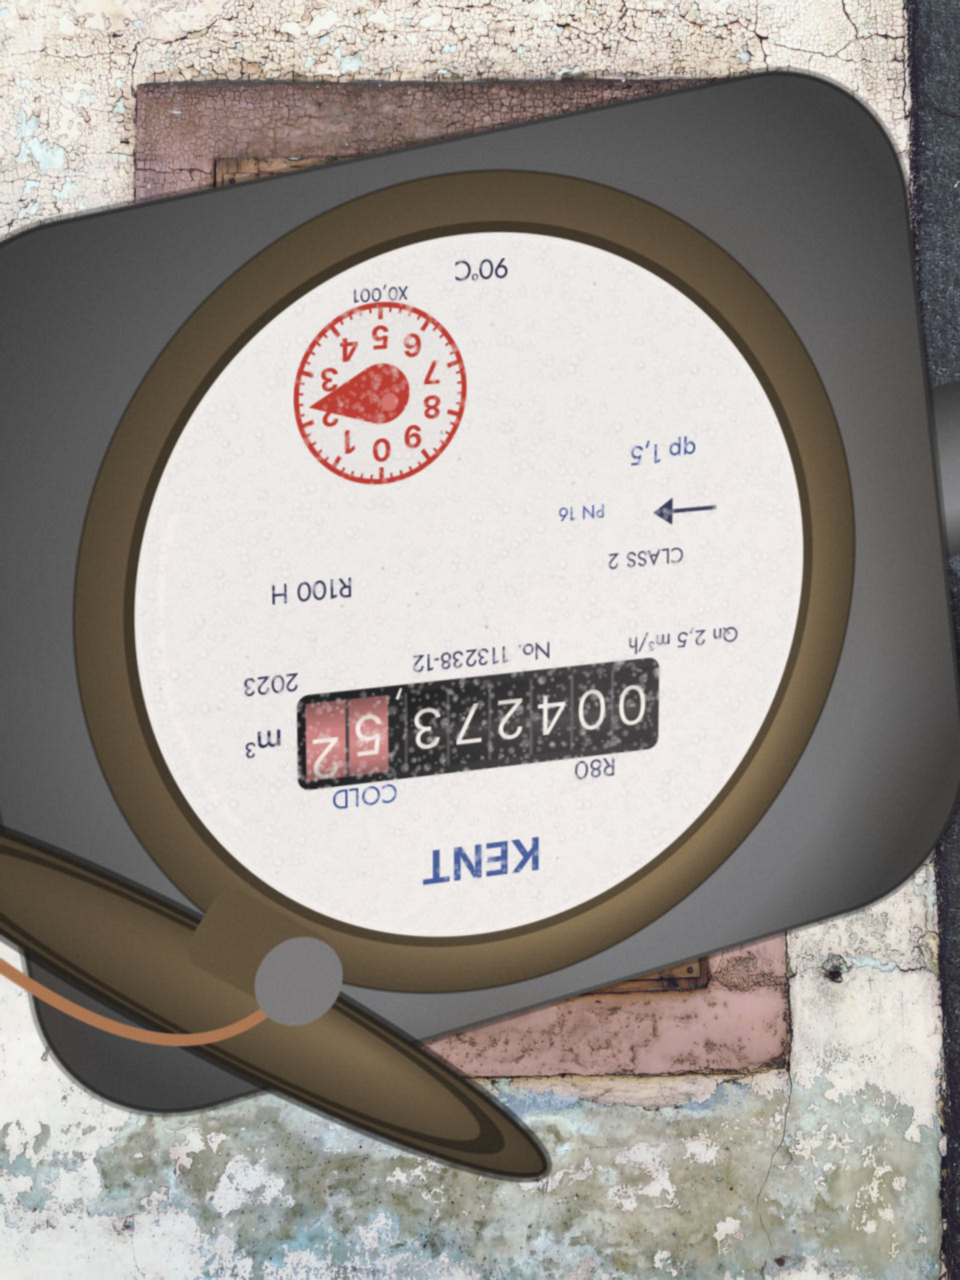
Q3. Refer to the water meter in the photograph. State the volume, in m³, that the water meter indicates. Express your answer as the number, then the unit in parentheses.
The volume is 4273.522 (m³)
